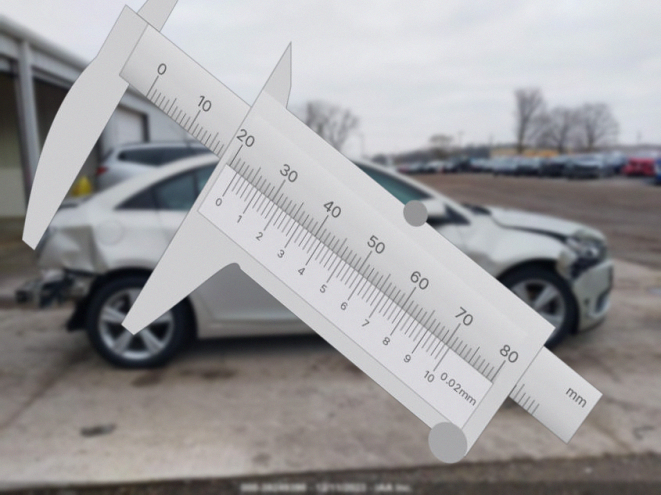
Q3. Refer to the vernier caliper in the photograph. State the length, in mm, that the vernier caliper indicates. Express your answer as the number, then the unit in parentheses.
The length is 21.8 (mm)
